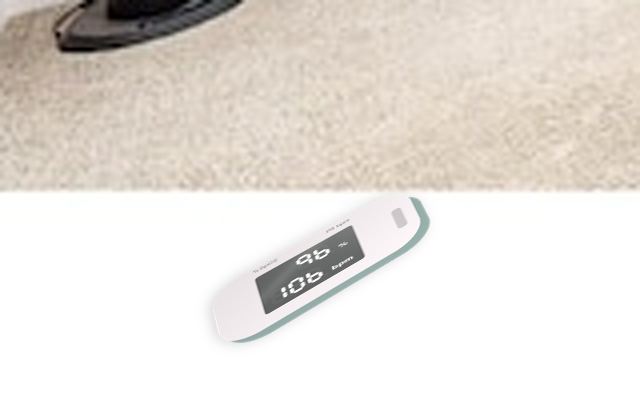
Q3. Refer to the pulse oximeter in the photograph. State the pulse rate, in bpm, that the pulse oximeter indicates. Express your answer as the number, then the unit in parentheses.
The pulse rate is 106 (bpm)
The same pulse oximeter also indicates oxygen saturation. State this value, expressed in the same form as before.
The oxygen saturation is 96 (%)
